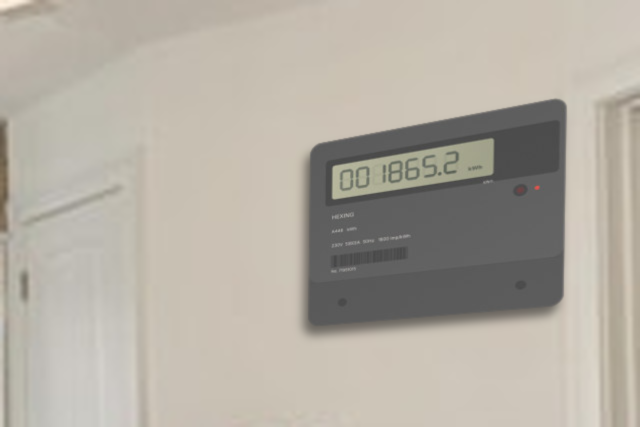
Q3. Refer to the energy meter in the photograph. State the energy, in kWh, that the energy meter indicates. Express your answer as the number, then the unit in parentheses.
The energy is 1865.2 (kWh)
